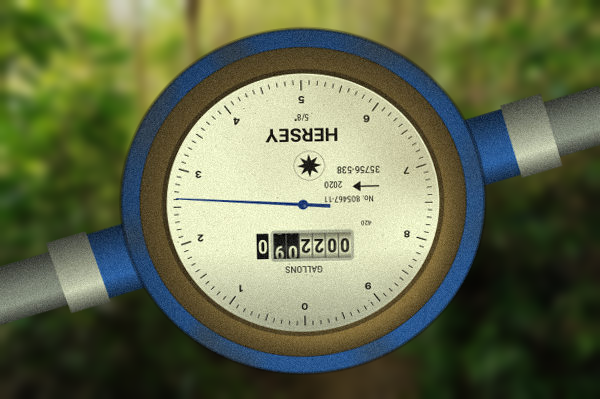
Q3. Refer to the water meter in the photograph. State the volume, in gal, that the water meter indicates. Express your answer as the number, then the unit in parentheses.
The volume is 22092.6 (gal)
